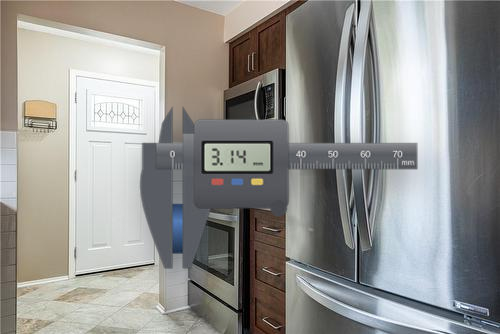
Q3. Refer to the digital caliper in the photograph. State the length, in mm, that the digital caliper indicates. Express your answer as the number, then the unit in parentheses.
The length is 3.14 (mm)
